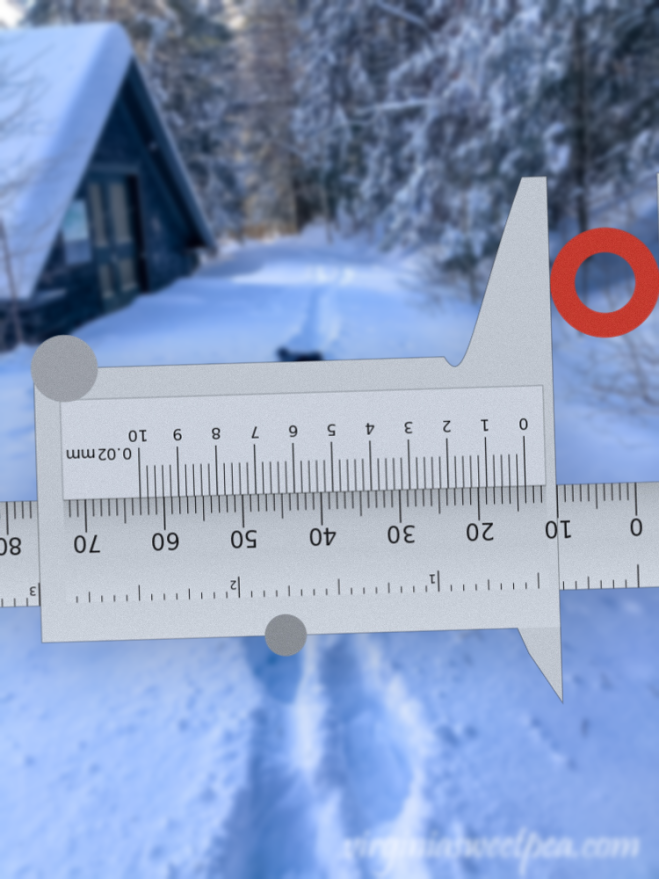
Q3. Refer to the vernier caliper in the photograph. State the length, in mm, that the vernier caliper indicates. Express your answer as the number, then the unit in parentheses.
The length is 14.0 (mm)
